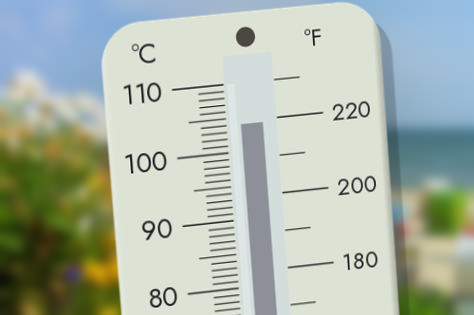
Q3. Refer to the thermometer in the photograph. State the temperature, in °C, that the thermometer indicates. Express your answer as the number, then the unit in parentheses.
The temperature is 104 (°C)
